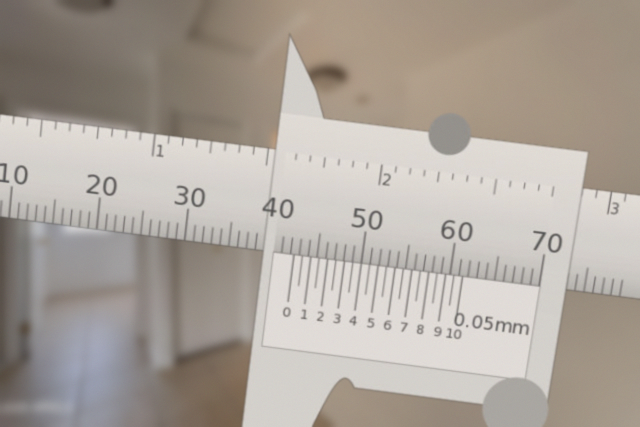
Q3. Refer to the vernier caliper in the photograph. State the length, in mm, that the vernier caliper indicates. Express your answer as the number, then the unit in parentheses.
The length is 42.4 (mm)
